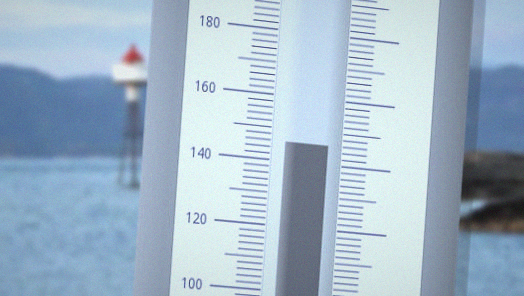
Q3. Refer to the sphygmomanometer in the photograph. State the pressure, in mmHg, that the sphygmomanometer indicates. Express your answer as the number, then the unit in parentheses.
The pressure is 146 (mmHg)
